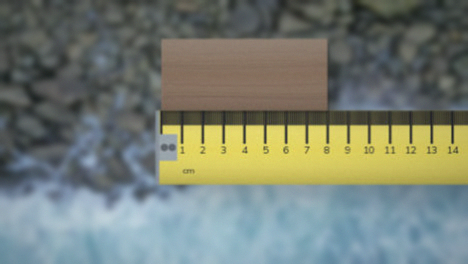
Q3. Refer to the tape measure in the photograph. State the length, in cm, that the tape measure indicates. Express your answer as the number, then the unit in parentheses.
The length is 8 (cm)
